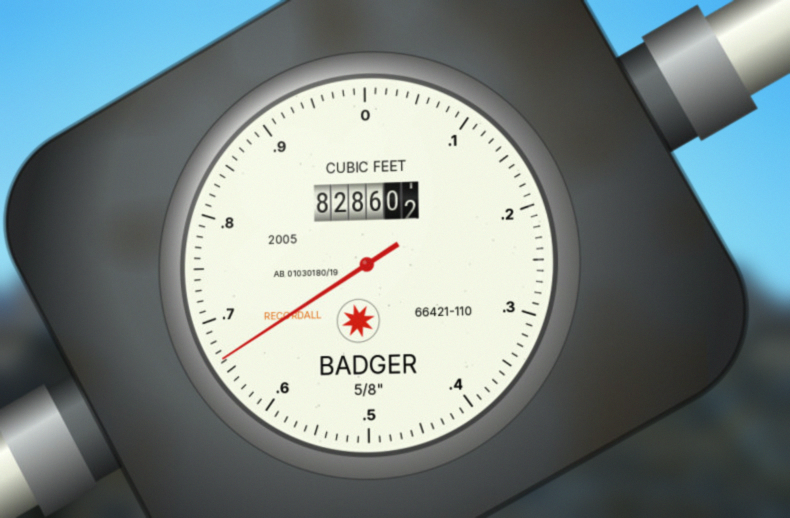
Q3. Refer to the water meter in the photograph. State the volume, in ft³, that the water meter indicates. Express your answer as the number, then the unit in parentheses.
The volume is 828601.66 (ft³)
